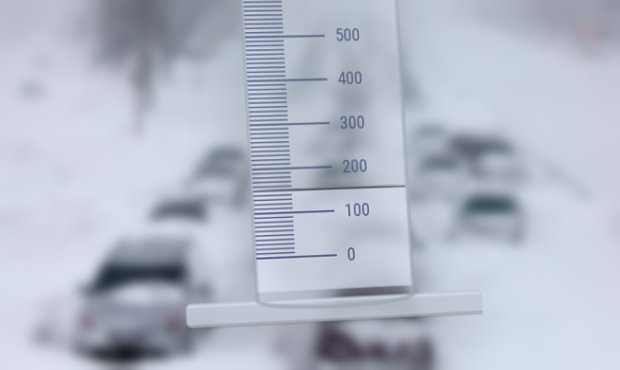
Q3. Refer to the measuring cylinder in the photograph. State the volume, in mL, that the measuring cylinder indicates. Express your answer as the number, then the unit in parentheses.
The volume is 150 (mL)
